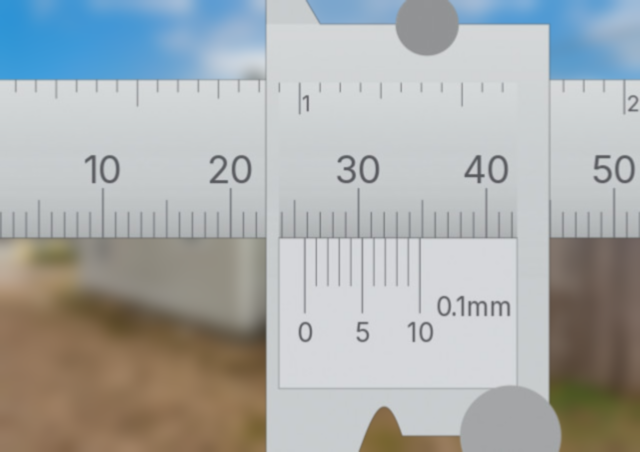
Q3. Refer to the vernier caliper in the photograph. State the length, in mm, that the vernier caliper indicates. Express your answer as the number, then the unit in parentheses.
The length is 25.8 (mm)
